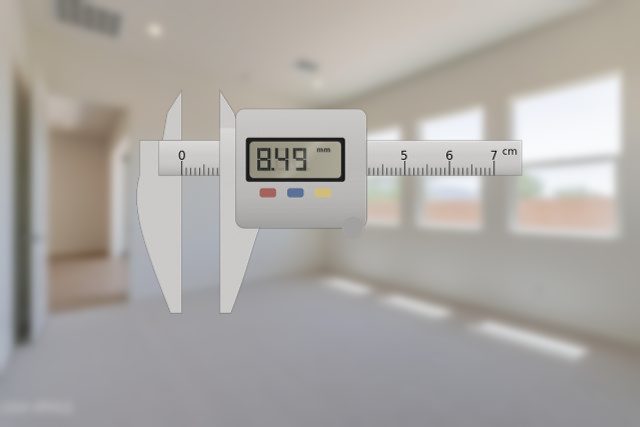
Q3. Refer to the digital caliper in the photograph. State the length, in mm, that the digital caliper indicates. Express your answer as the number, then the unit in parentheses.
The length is 8.49 (mm)
